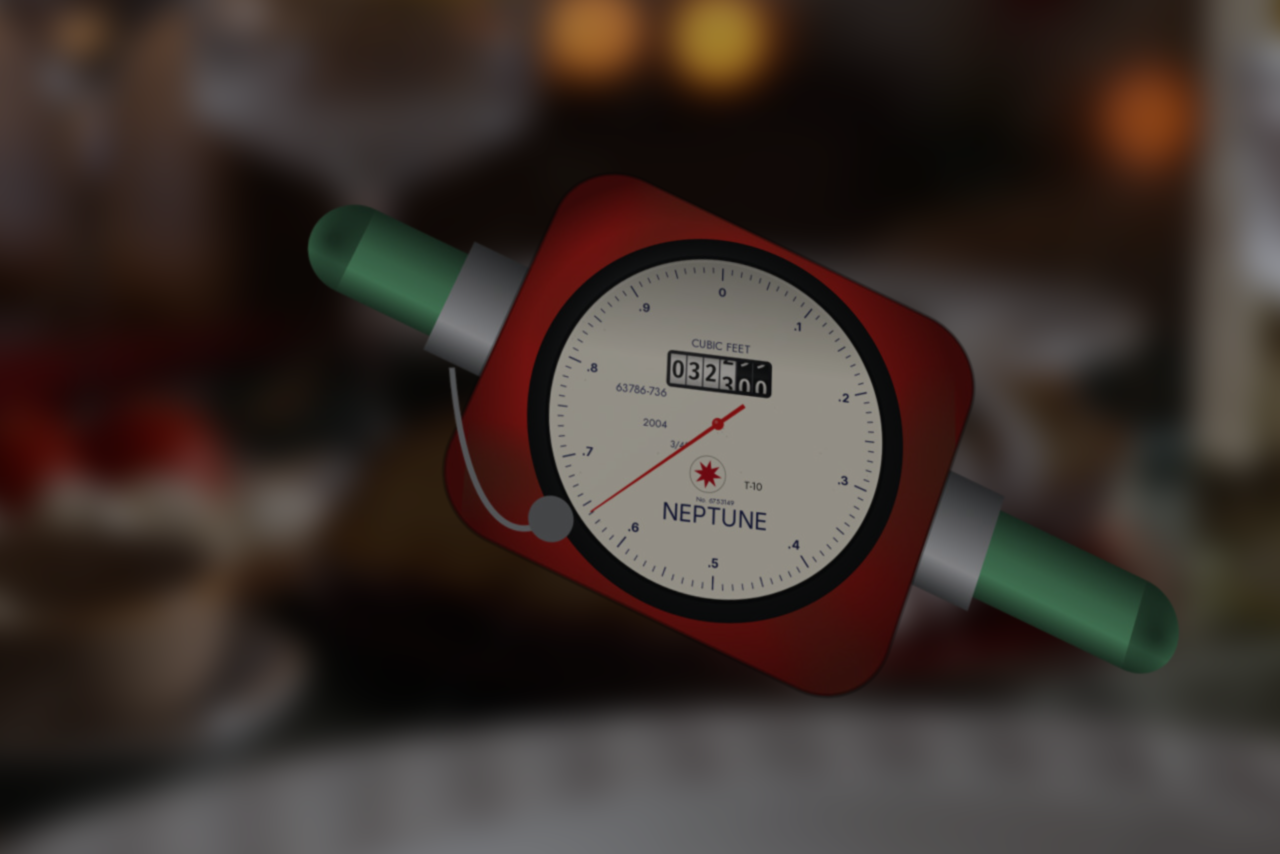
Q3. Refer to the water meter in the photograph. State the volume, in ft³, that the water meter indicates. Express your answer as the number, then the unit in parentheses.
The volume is 32299.64 (ft³)
